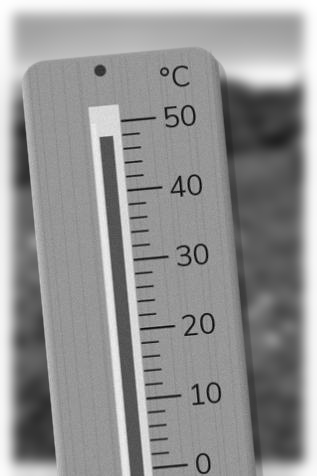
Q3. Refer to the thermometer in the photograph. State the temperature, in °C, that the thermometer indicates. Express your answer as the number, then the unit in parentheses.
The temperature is 48 (°C)
